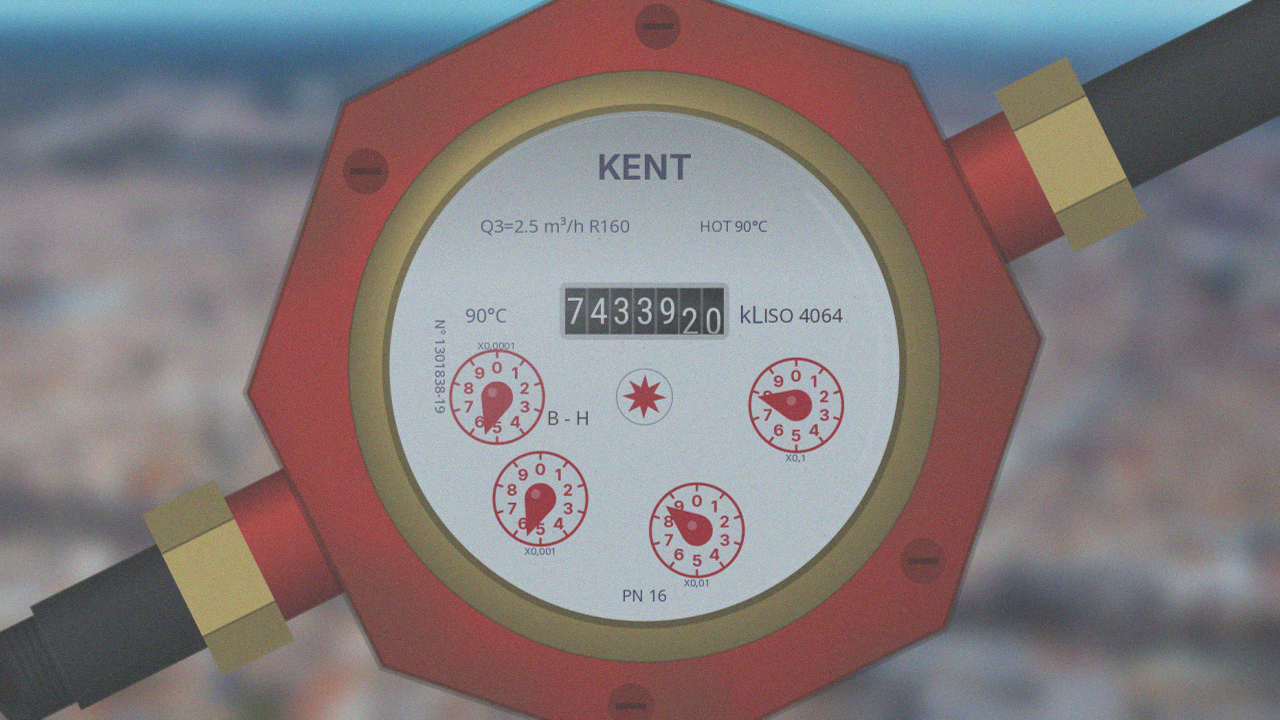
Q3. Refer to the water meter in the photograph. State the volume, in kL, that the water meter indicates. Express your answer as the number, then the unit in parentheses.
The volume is 7433919.7855 (kL)
